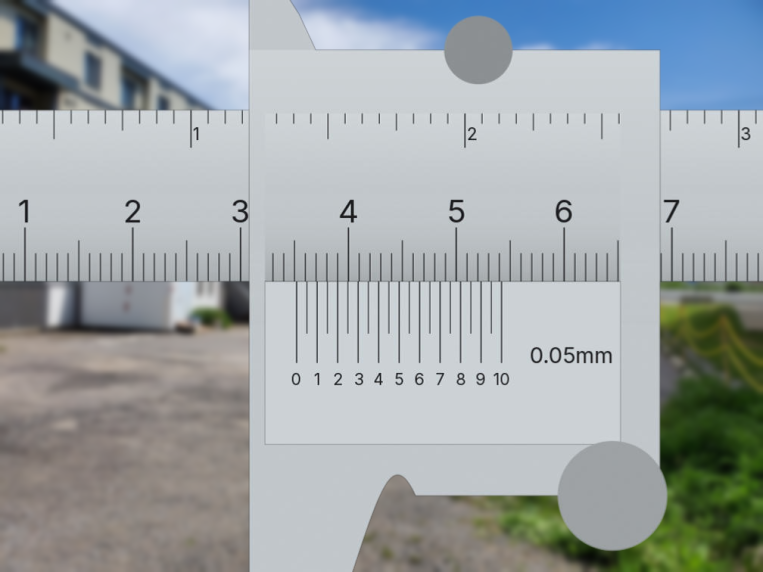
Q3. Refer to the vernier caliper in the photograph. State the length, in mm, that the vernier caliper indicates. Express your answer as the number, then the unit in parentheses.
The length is 35.2 (mm)
